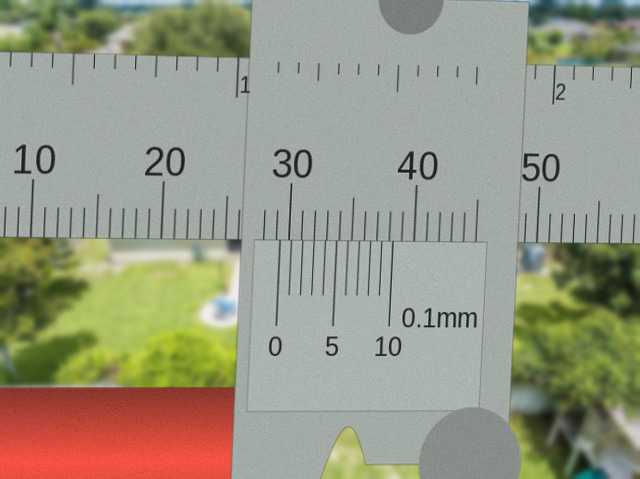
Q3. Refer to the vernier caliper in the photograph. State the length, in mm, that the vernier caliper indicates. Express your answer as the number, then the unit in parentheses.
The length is 29.3 (mm)
